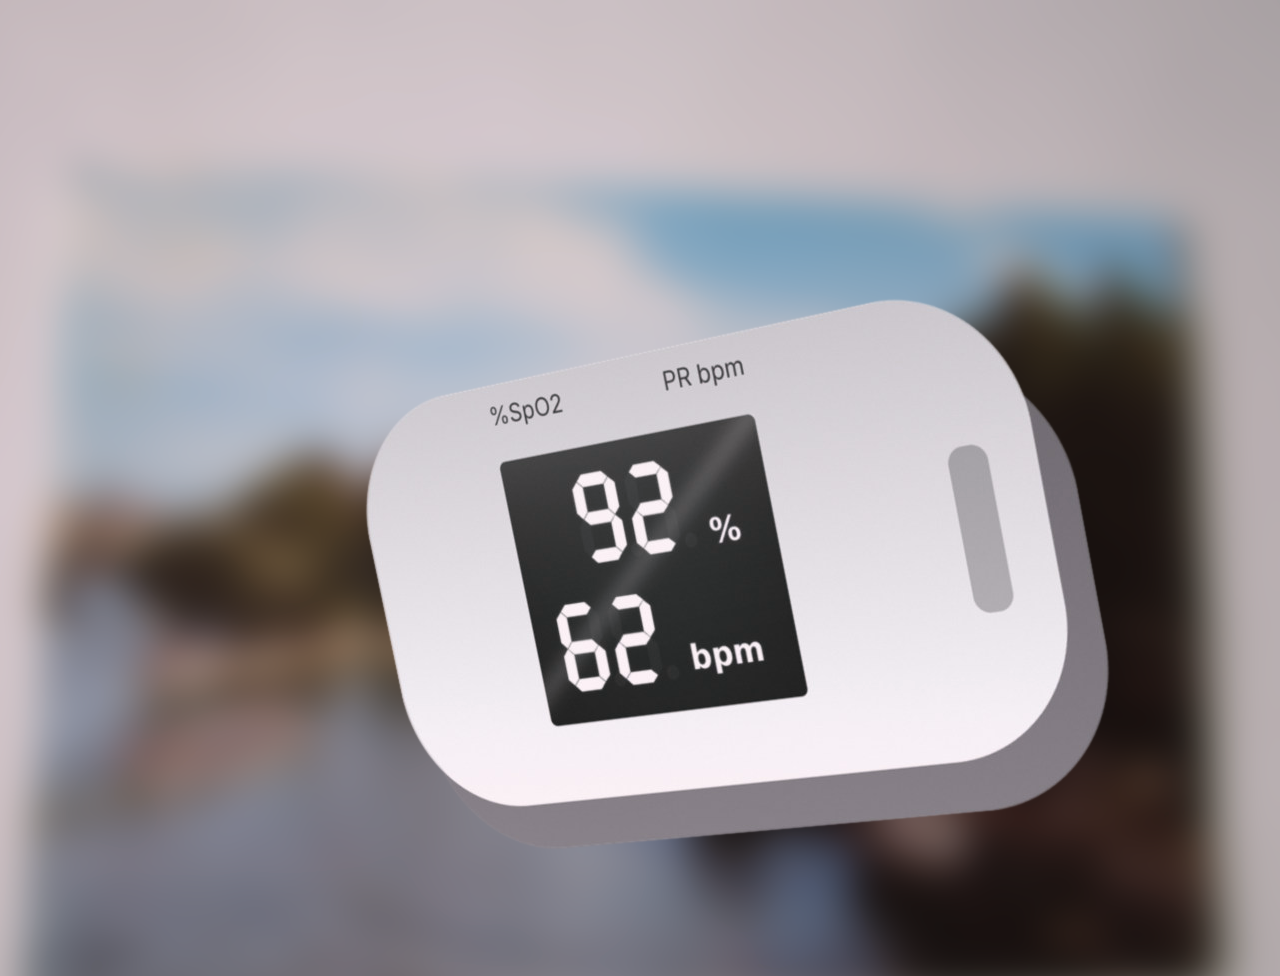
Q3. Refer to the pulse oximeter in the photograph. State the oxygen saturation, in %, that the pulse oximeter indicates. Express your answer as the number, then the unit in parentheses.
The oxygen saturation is 92 (%)
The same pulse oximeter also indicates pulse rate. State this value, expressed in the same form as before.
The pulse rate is 62 (bpm)
